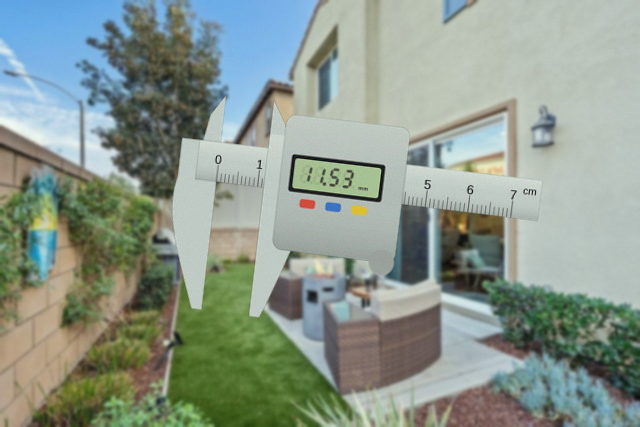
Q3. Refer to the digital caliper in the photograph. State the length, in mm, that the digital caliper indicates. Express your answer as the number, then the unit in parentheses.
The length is 11.53 (mm)
